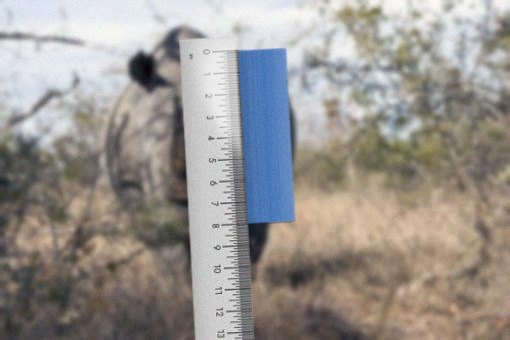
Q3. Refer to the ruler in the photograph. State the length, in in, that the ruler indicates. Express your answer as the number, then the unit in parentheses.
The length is 8 (in)
